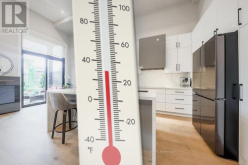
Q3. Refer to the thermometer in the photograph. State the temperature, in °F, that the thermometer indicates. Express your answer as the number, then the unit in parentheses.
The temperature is 30 (°F)
